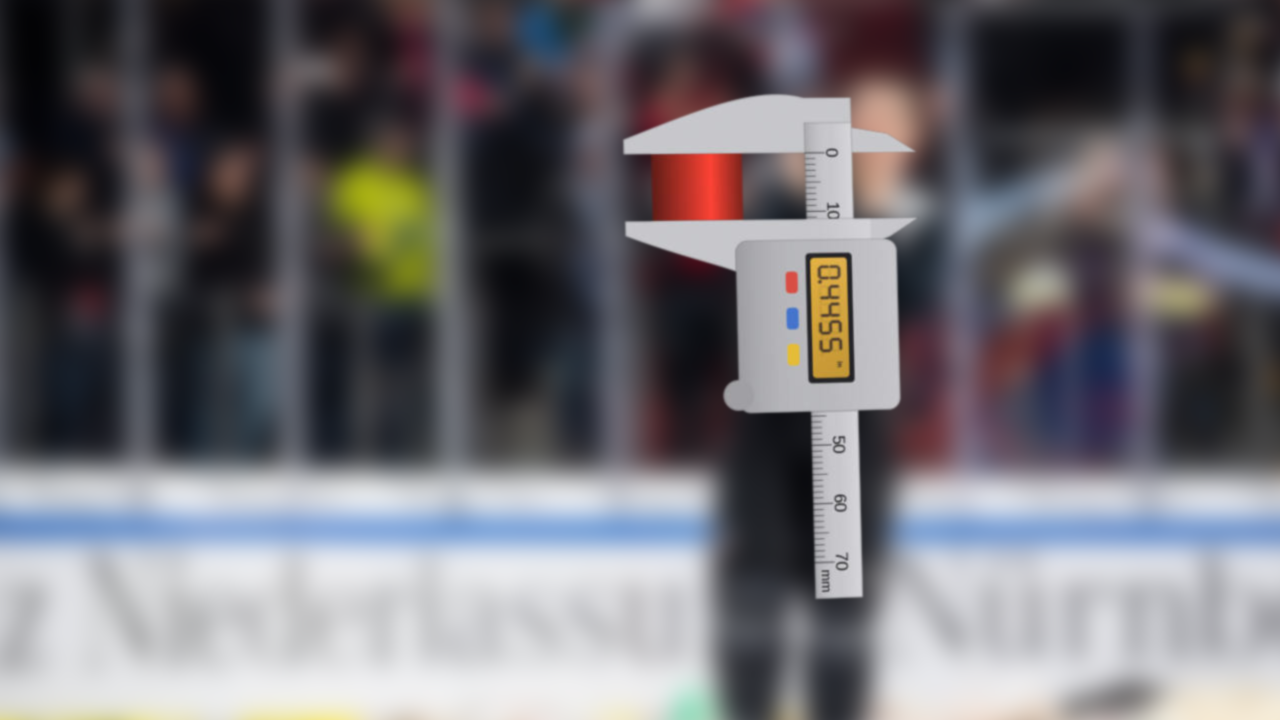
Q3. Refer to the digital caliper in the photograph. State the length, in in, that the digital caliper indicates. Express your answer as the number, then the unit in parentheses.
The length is 0.4455 (in)
